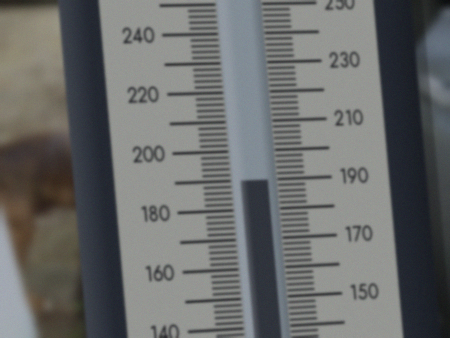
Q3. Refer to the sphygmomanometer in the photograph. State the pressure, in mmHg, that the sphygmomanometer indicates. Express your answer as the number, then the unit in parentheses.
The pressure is 190 (mmHg)
